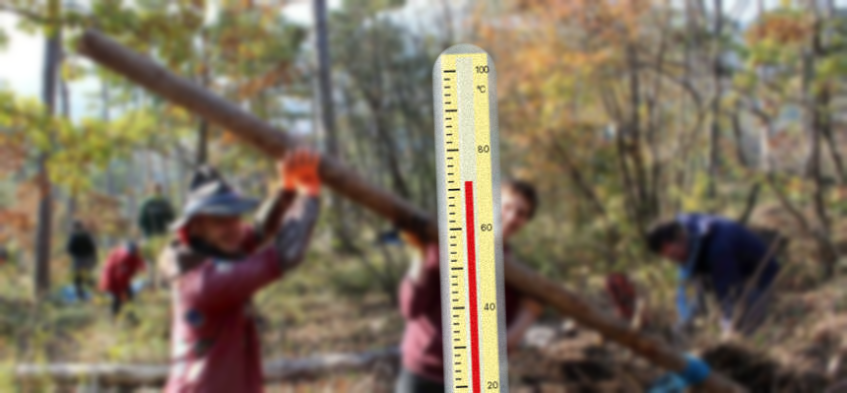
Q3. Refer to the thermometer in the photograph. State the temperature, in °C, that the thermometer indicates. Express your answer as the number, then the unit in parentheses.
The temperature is 72 (°C)
